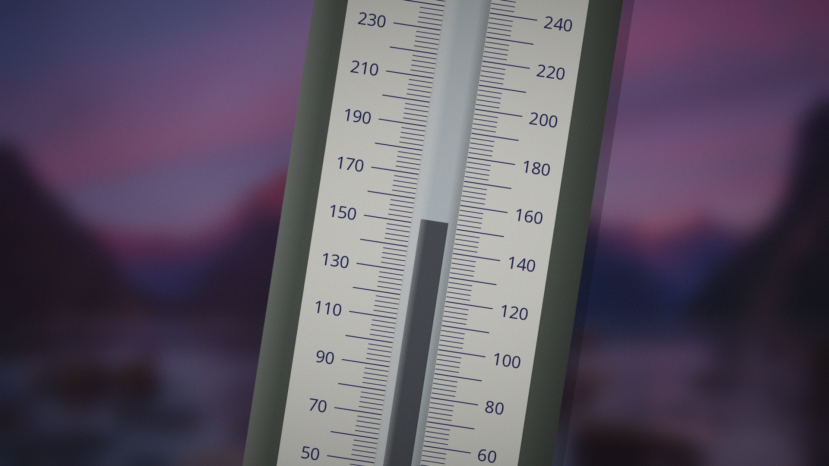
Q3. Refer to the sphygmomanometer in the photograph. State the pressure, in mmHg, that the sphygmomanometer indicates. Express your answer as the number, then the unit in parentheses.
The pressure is 152 (mmHg)
